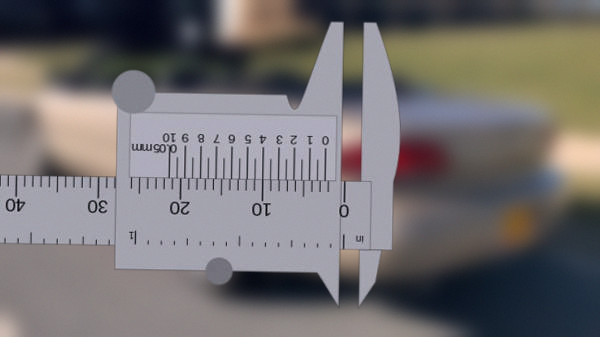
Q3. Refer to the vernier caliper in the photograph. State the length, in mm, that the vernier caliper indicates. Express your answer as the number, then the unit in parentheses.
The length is 2.4 (mm)
